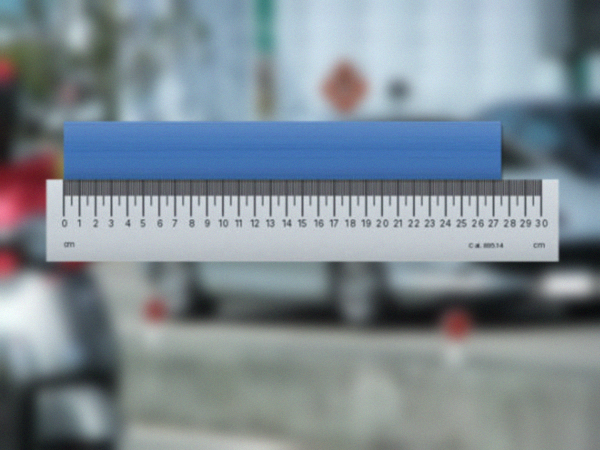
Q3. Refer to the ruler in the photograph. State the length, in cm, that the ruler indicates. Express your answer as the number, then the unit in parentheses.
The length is 27.5 (cm)
